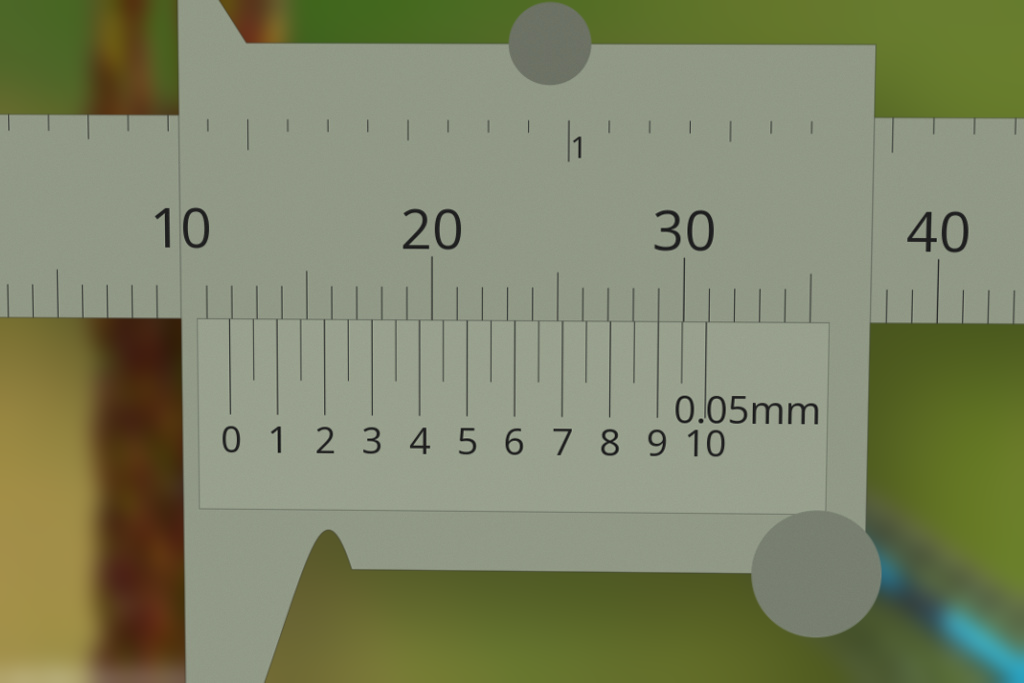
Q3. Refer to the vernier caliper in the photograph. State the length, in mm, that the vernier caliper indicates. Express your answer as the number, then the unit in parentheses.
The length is 11.90 (mm)
